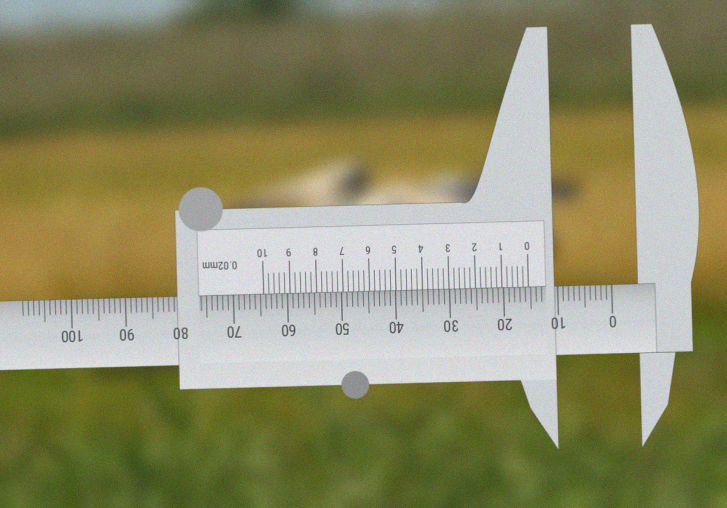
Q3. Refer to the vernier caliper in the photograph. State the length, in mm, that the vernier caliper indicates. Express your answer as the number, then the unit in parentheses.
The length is 15.4 (mm)
